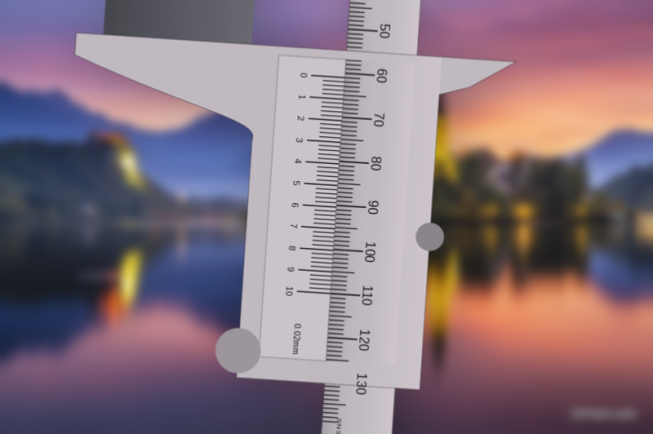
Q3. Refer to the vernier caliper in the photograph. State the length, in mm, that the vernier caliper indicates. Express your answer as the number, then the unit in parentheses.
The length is 61.0 (mm)
